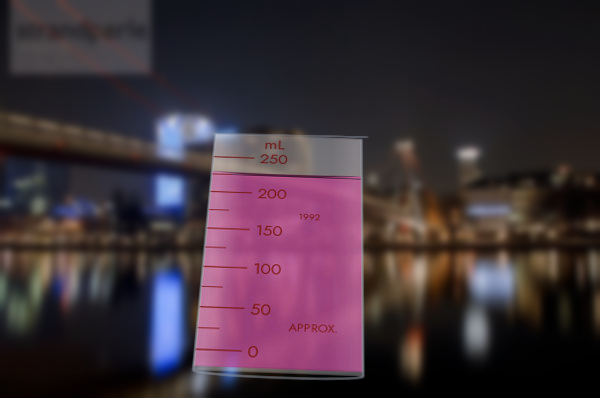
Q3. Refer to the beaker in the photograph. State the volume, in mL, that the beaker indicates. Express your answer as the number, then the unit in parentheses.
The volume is 225 (mL)
